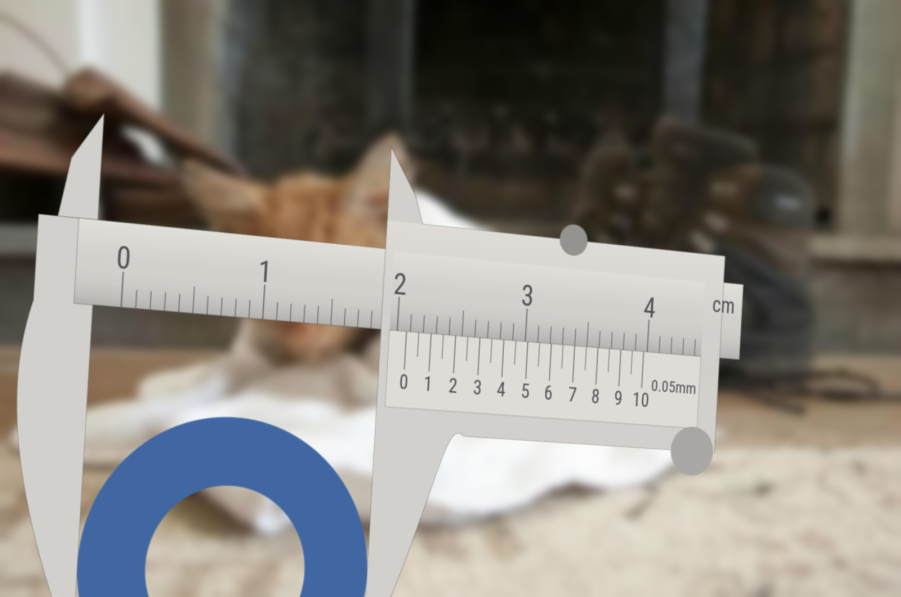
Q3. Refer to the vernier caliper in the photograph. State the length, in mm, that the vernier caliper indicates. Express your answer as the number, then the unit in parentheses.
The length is 20.7 (mm)
